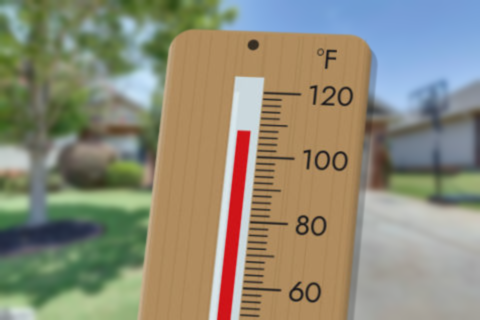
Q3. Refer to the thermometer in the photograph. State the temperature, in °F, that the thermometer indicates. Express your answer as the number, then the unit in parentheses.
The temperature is 108 (°F)
